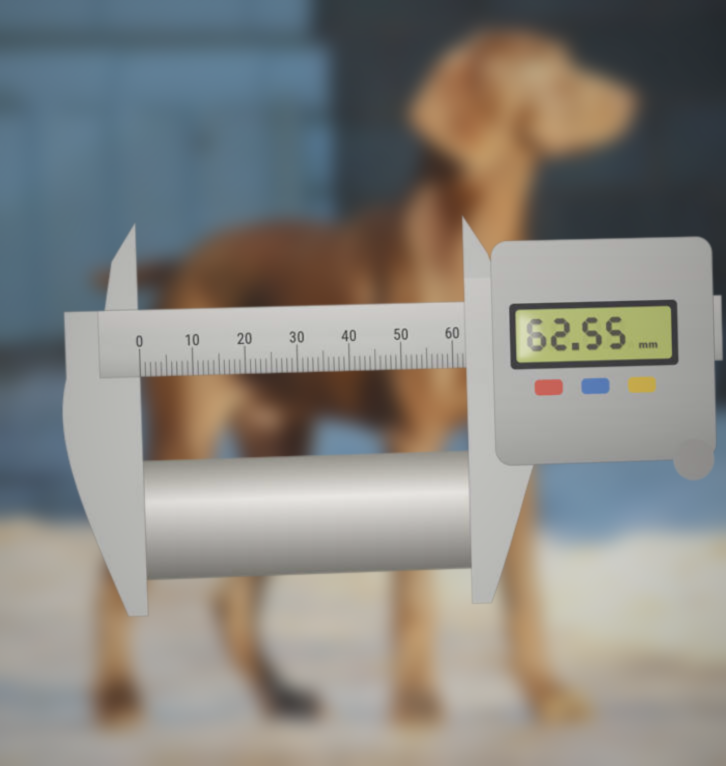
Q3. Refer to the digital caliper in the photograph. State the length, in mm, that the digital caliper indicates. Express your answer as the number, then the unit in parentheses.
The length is 62.55 (mm)
